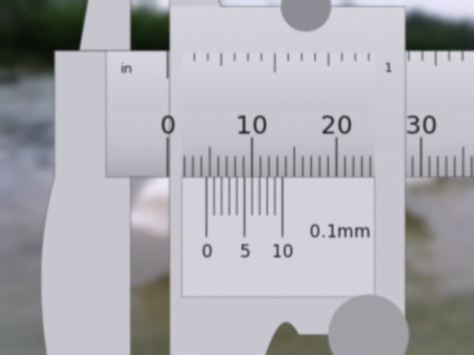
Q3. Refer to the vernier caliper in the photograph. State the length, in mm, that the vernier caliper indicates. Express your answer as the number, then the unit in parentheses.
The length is 4.6 (mm)
